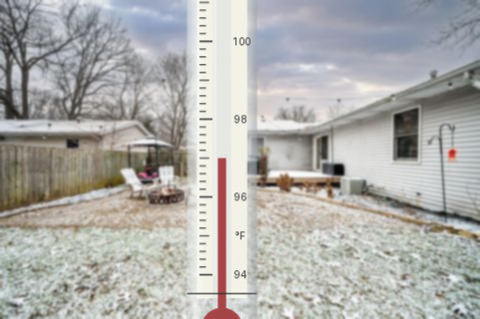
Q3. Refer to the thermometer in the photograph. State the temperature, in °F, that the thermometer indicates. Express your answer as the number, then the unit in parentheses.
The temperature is 97 (°F)
